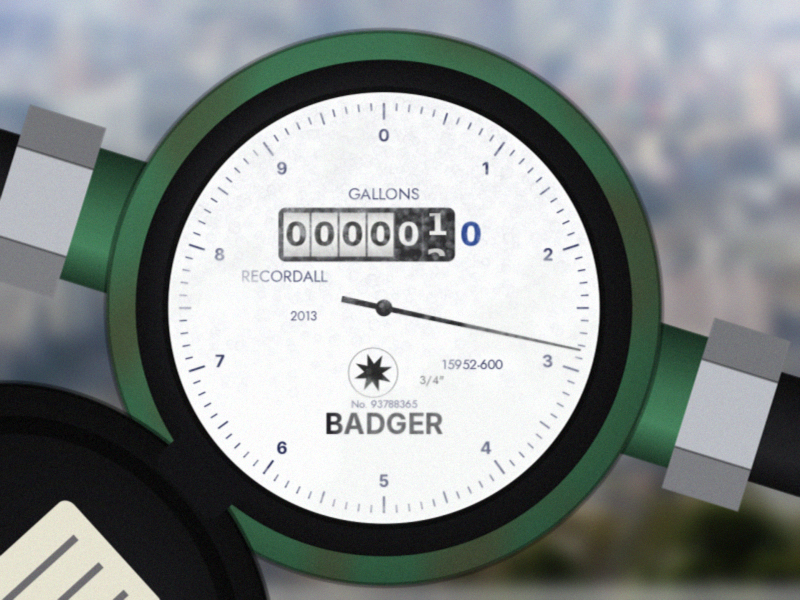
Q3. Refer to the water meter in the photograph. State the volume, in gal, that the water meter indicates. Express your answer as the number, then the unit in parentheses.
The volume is 12.8 (gal)
